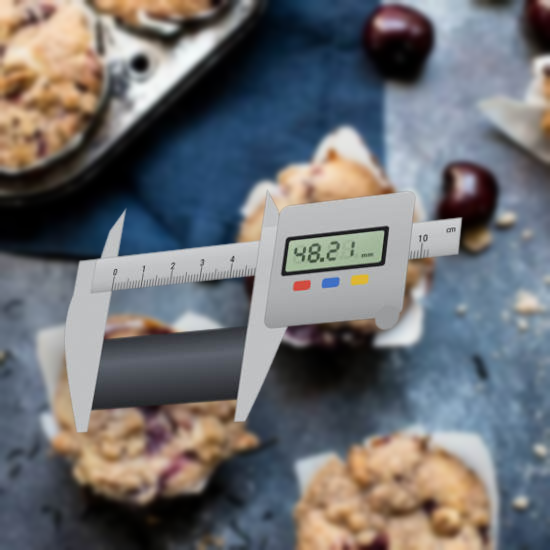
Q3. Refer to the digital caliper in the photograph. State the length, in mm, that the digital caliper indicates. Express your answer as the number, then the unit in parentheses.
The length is 48.21 (mm)
